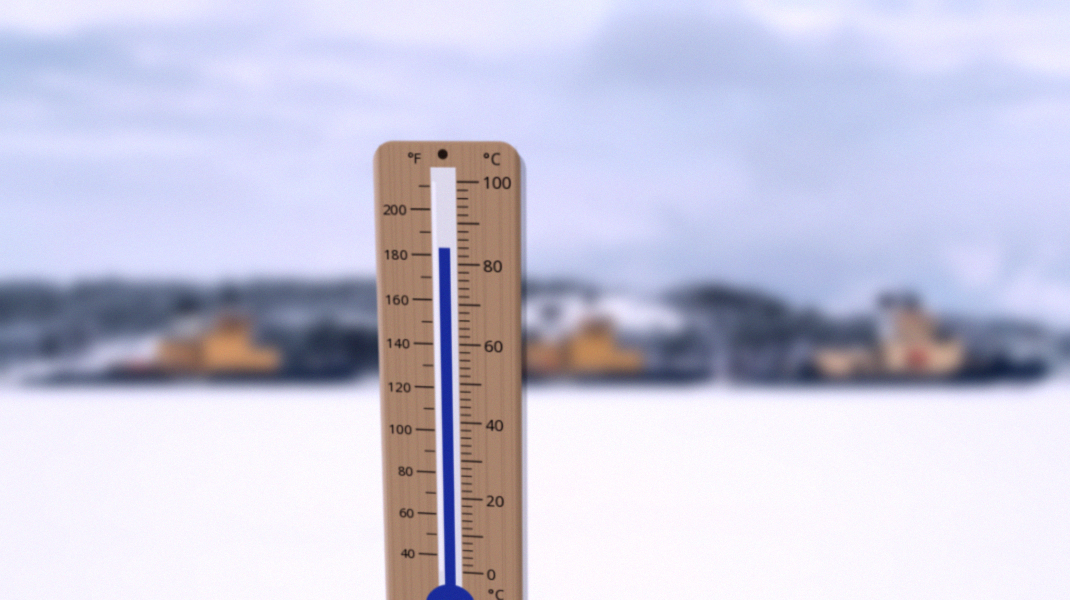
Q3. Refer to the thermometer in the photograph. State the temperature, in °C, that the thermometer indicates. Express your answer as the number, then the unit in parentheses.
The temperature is 84 (°C)
